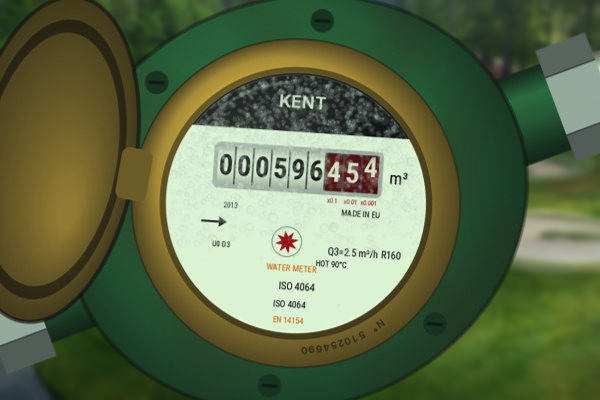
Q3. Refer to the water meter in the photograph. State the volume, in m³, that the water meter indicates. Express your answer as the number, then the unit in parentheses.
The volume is 596.454 (m³)
